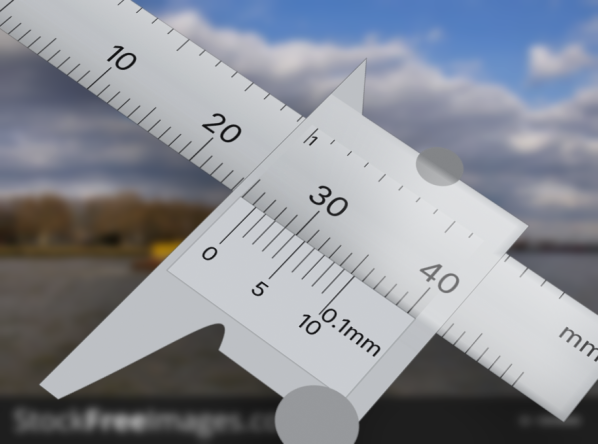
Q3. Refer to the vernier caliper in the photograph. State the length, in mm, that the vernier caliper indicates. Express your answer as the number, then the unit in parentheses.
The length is 26.3 (mm)
